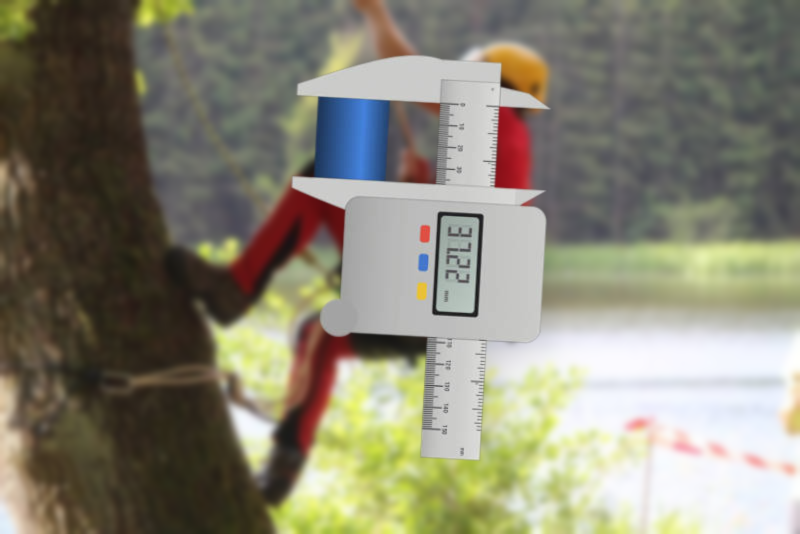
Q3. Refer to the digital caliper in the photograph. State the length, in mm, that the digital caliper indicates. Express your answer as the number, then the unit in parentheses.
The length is 37.22 (mm)
